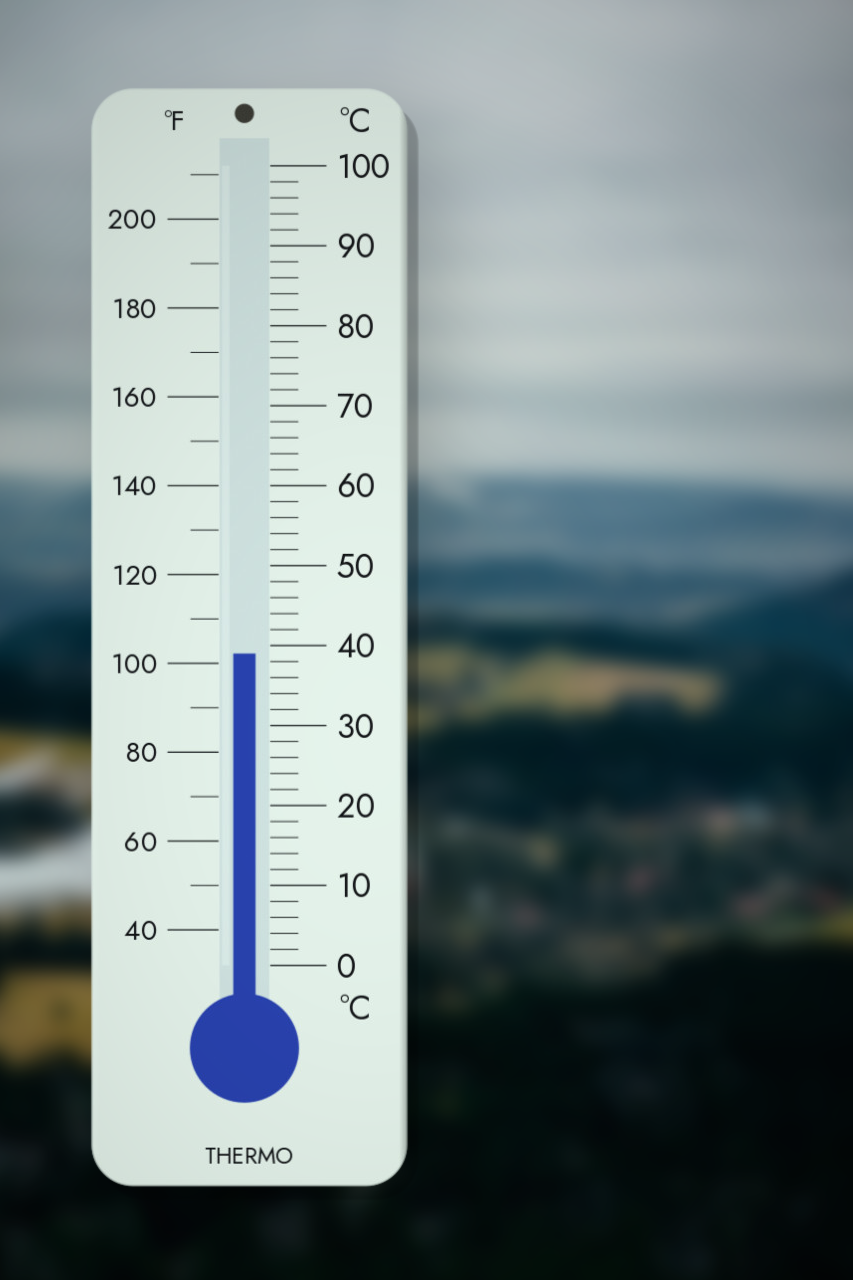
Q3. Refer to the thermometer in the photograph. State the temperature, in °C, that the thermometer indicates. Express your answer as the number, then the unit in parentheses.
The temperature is 39 (°C)
